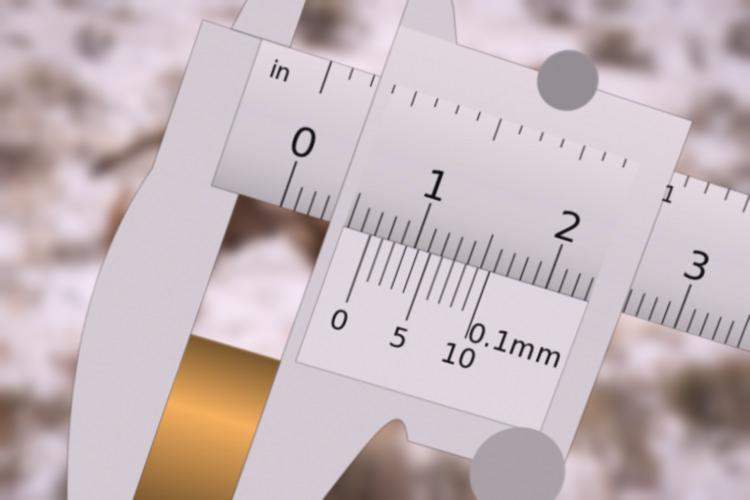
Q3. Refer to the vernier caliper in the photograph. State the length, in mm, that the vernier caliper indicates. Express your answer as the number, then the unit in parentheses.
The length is 6.7 (mm)
